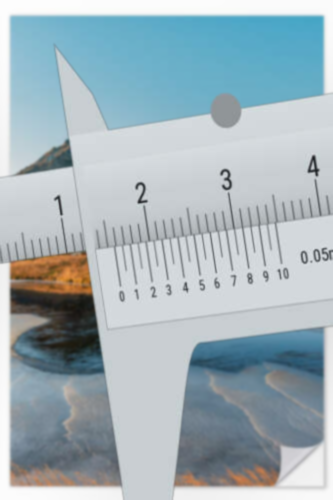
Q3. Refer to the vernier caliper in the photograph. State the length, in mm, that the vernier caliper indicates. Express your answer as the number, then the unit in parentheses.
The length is 15.8 (mm)
